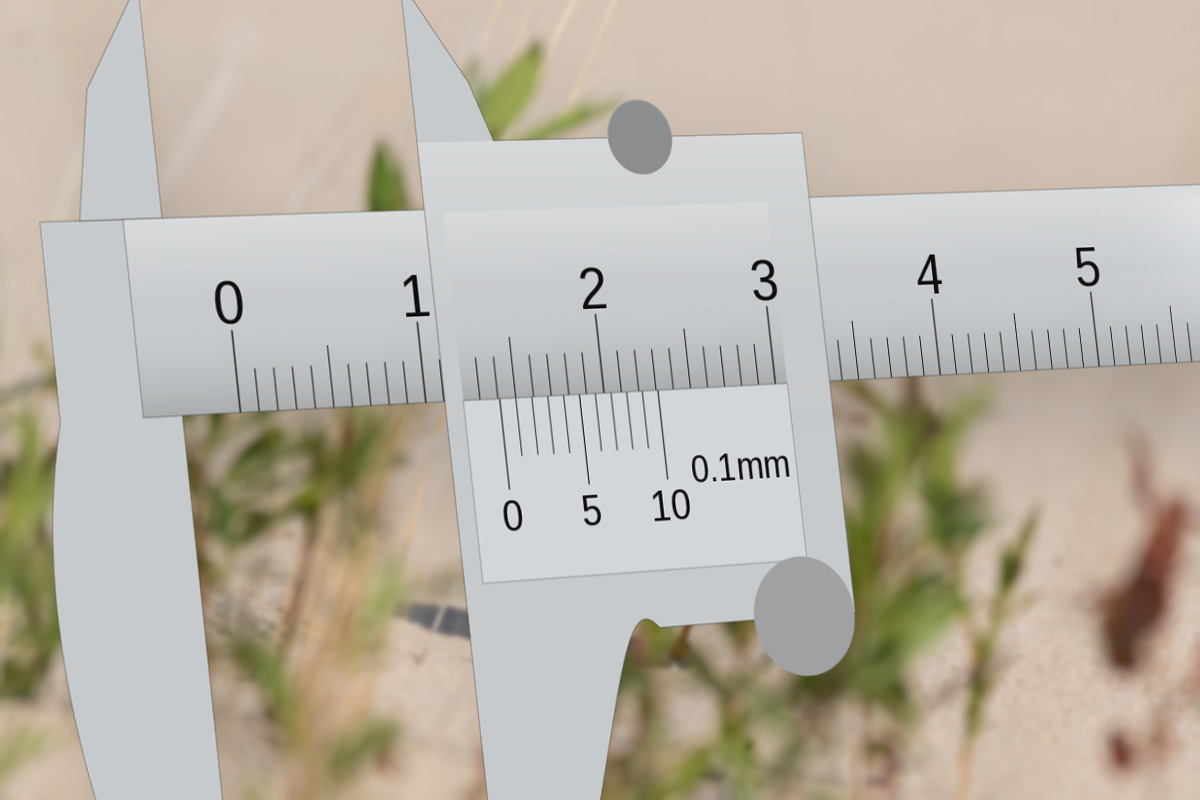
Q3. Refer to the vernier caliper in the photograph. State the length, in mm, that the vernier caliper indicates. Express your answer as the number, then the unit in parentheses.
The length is 14.1 (mm)
